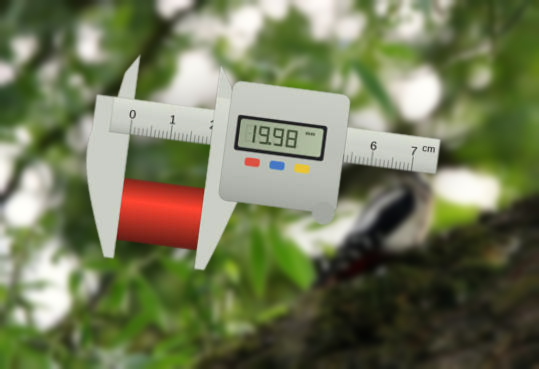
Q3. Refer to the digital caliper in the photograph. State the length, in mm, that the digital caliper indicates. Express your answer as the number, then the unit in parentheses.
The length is 19.98 (mm)
